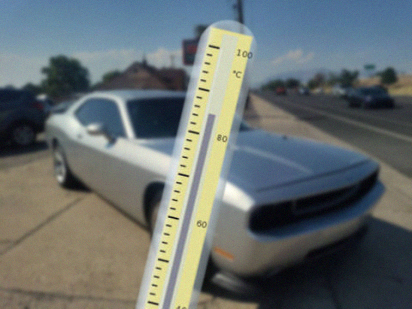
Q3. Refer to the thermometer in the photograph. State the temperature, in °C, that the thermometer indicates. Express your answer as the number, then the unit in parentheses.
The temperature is 85 (°C)
